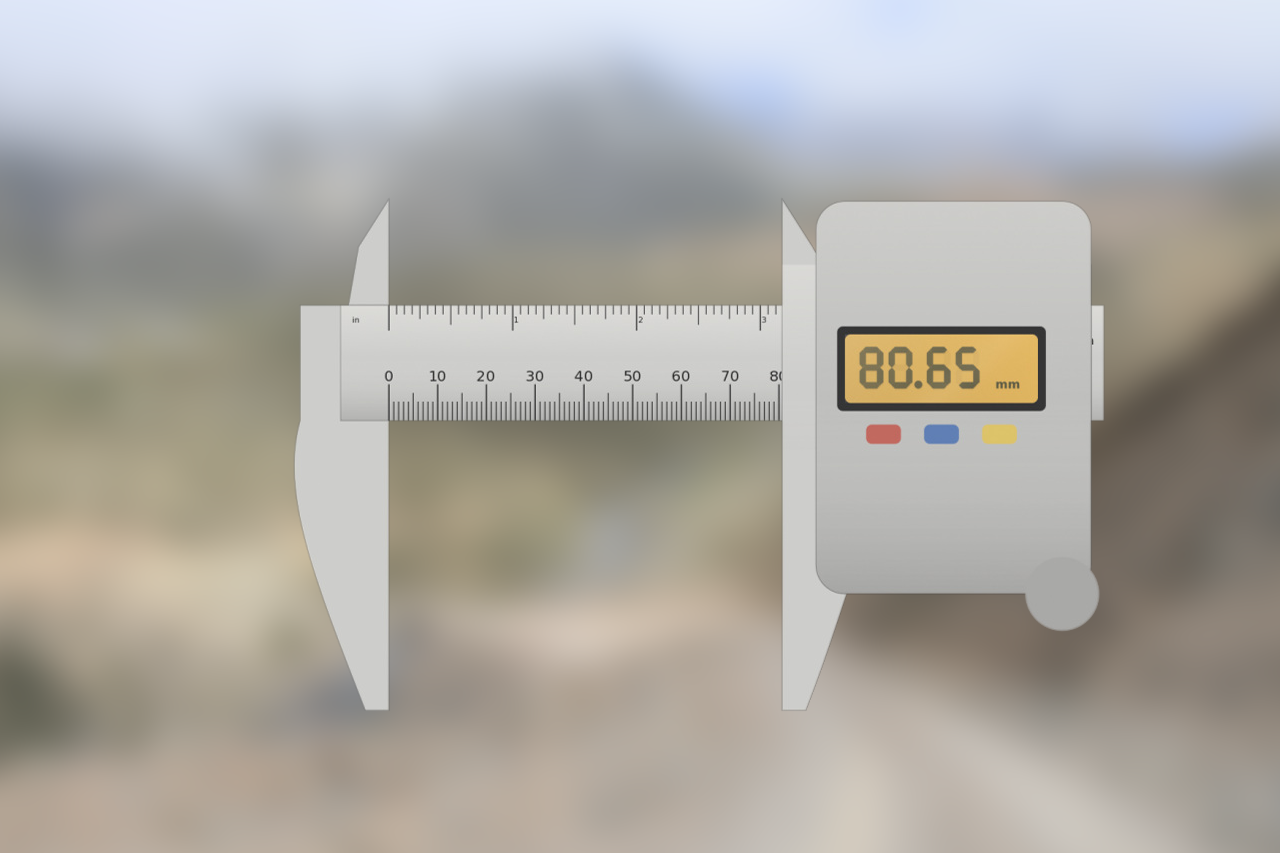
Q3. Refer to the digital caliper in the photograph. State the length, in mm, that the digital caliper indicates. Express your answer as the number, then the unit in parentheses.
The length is 80.65 (mm)
